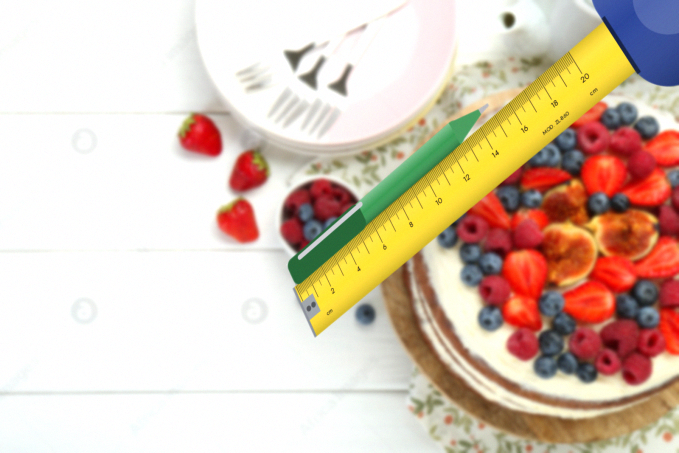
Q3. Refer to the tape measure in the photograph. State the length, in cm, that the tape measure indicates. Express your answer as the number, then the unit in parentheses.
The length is 15 (cm)
